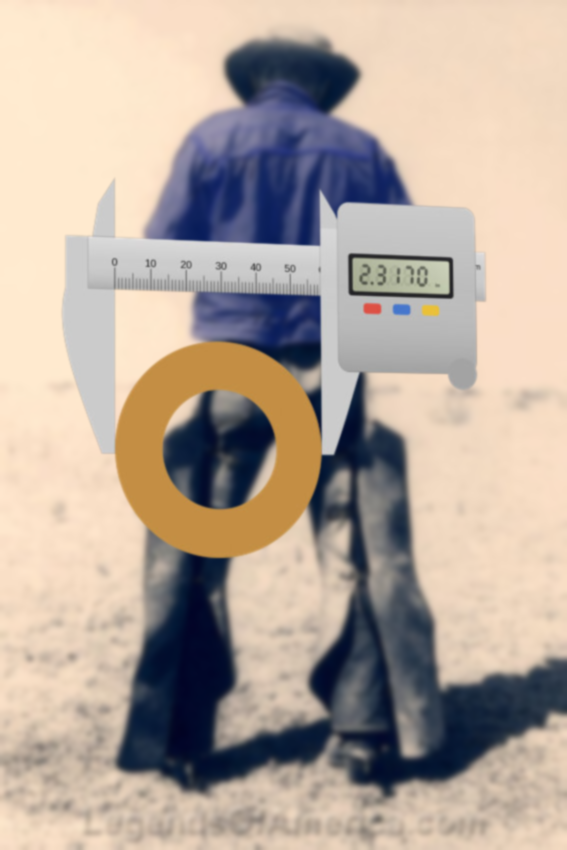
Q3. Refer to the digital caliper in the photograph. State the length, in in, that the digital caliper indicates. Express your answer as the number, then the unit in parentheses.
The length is 2.3170 (in)
